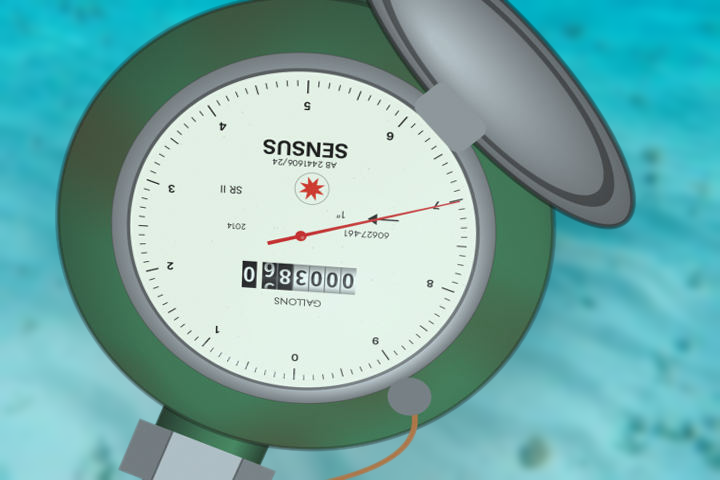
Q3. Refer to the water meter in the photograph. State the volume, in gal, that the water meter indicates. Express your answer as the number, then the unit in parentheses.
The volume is 3857.0 (gal)
